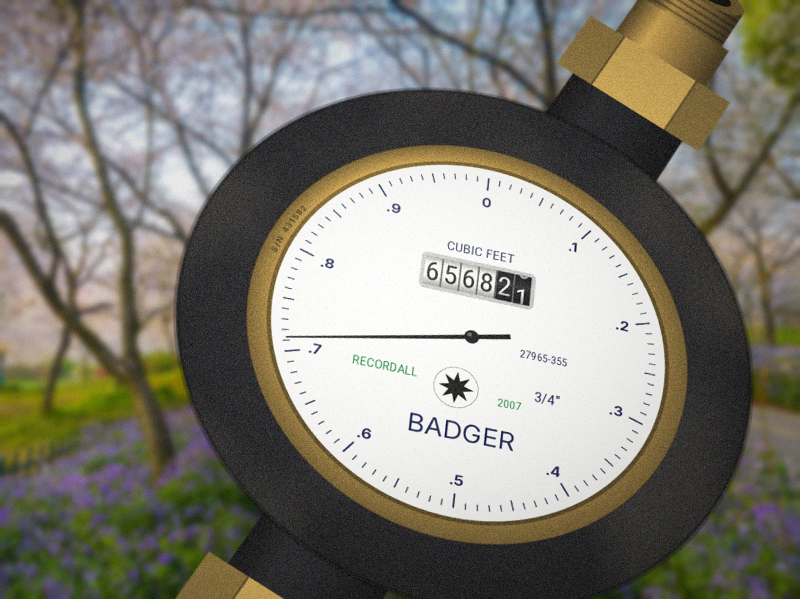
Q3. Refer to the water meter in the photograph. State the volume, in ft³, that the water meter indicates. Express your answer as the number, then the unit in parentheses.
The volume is 656820.71 (ft³)
